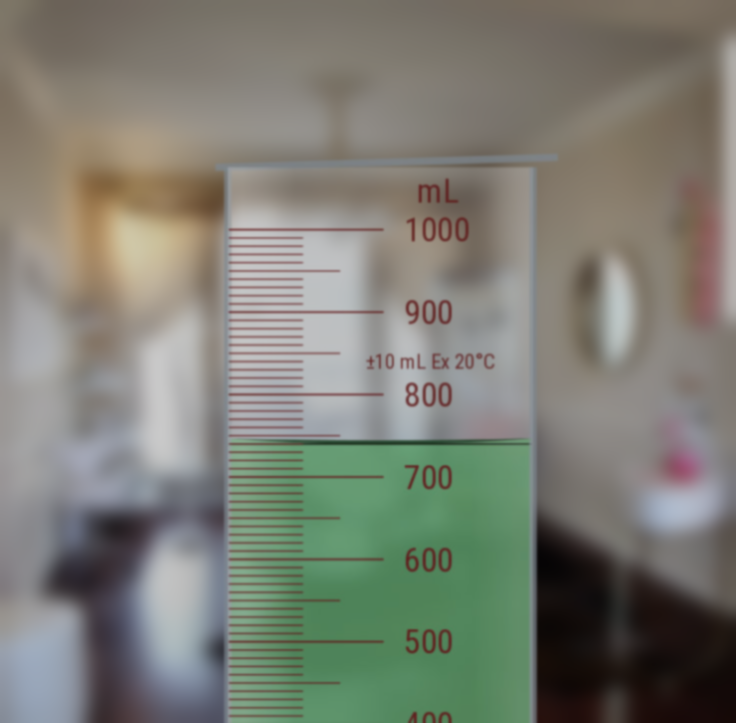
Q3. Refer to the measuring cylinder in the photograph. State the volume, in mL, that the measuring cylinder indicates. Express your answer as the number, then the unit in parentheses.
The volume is 740 (mL)
